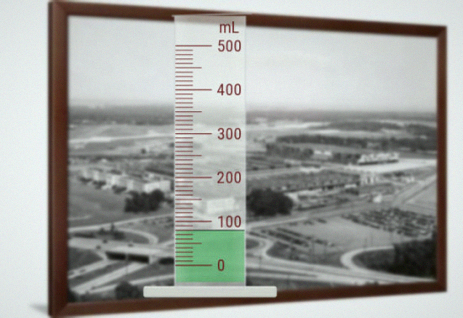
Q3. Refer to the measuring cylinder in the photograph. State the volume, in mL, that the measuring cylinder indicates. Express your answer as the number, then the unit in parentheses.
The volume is 80 (mL)
